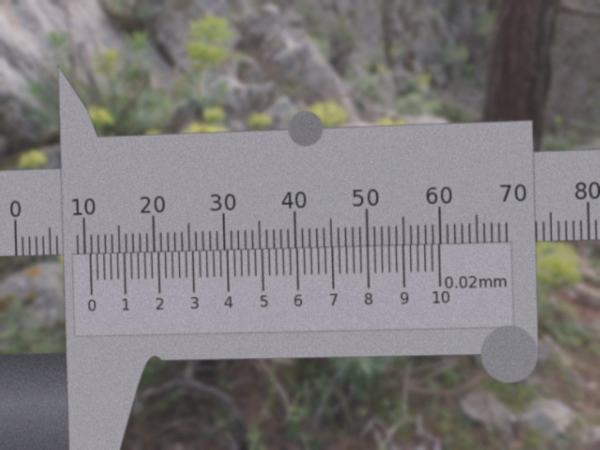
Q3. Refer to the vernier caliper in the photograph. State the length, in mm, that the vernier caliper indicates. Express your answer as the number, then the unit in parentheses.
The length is 10.8 (mm)
